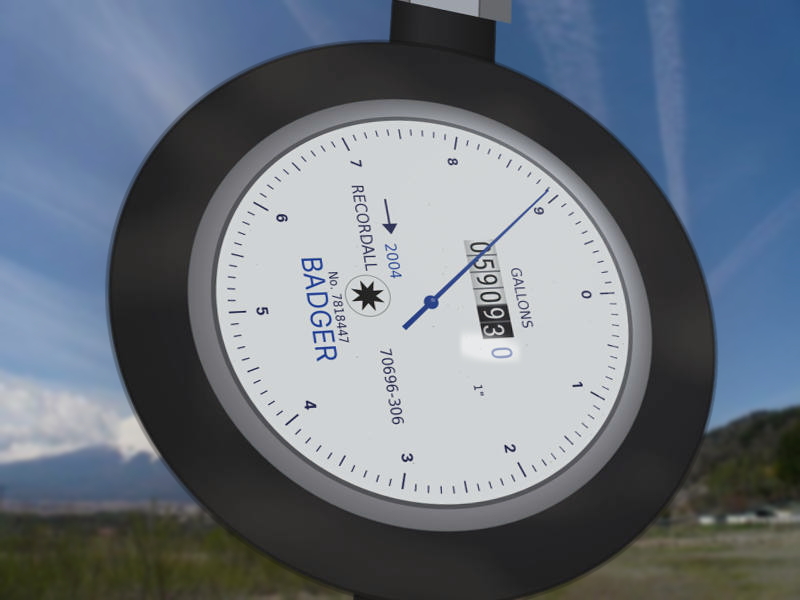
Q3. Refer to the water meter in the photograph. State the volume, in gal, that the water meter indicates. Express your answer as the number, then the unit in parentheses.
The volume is 590928.9 (gal)
